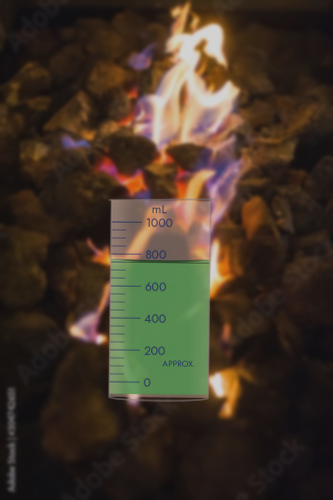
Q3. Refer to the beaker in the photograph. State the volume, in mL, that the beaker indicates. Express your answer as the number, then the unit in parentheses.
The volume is 750 (mL)
